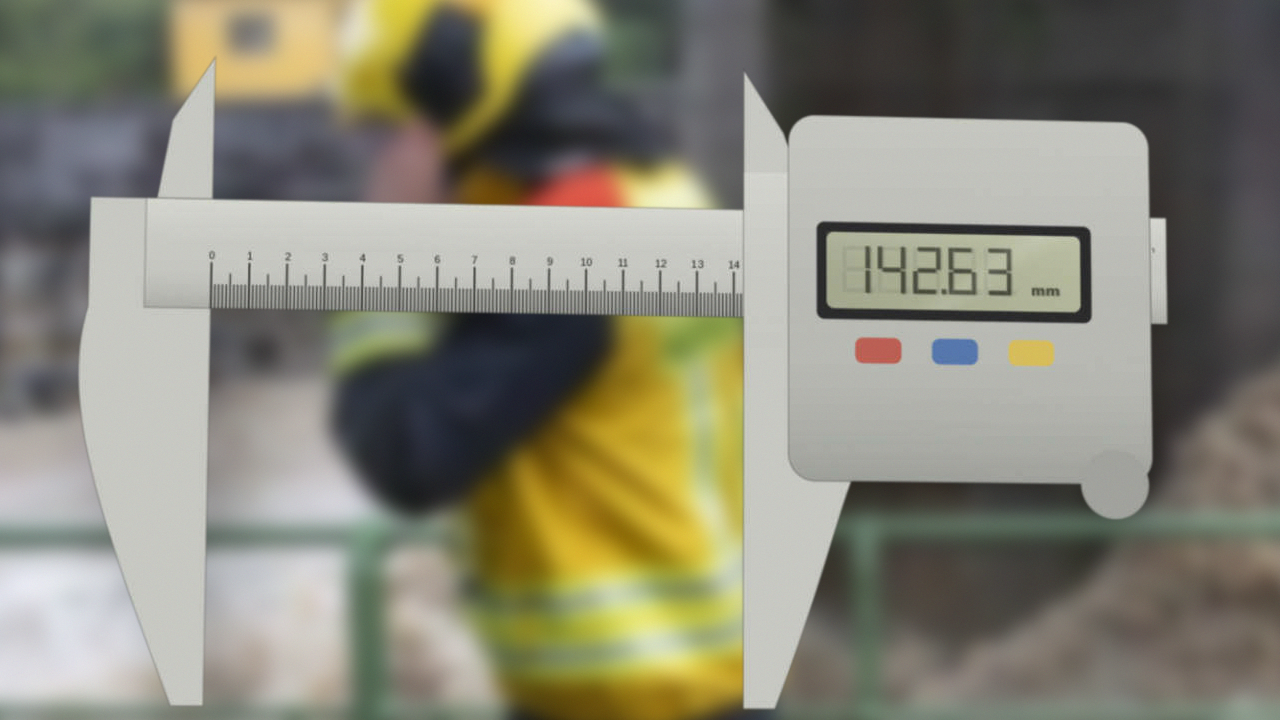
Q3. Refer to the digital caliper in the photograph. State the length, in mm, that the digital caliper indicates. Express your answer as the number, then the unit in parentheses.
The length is 142.63 (mm)
